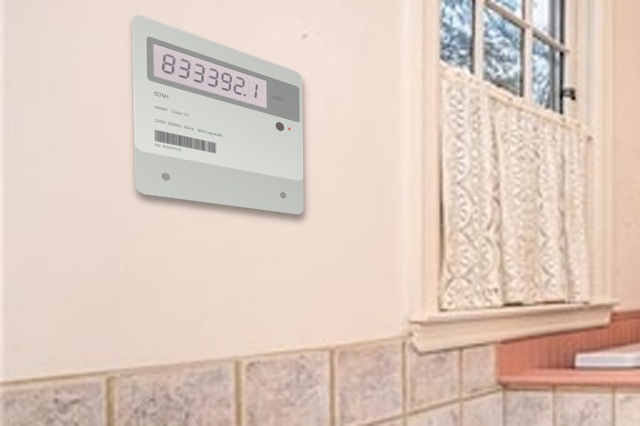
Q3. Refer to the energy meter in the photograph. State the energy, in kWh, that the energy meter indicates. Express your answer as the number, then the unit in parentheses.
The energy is 833392.1 (kWh)
